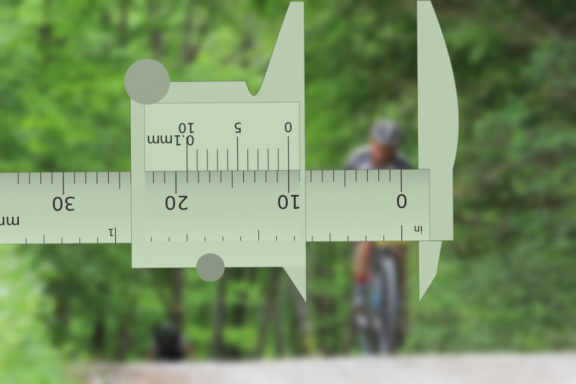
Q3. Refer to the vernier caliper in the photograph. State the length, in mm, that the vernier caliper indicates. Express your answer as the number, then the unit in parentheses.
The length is 10.0 (mm)
